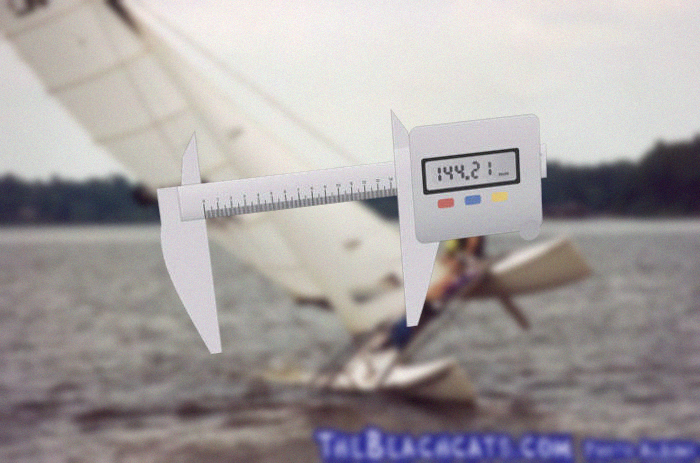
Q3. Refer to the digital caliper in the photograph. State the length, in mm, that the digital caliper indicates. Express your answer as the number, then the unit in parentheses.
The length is 144.21 (mm)
